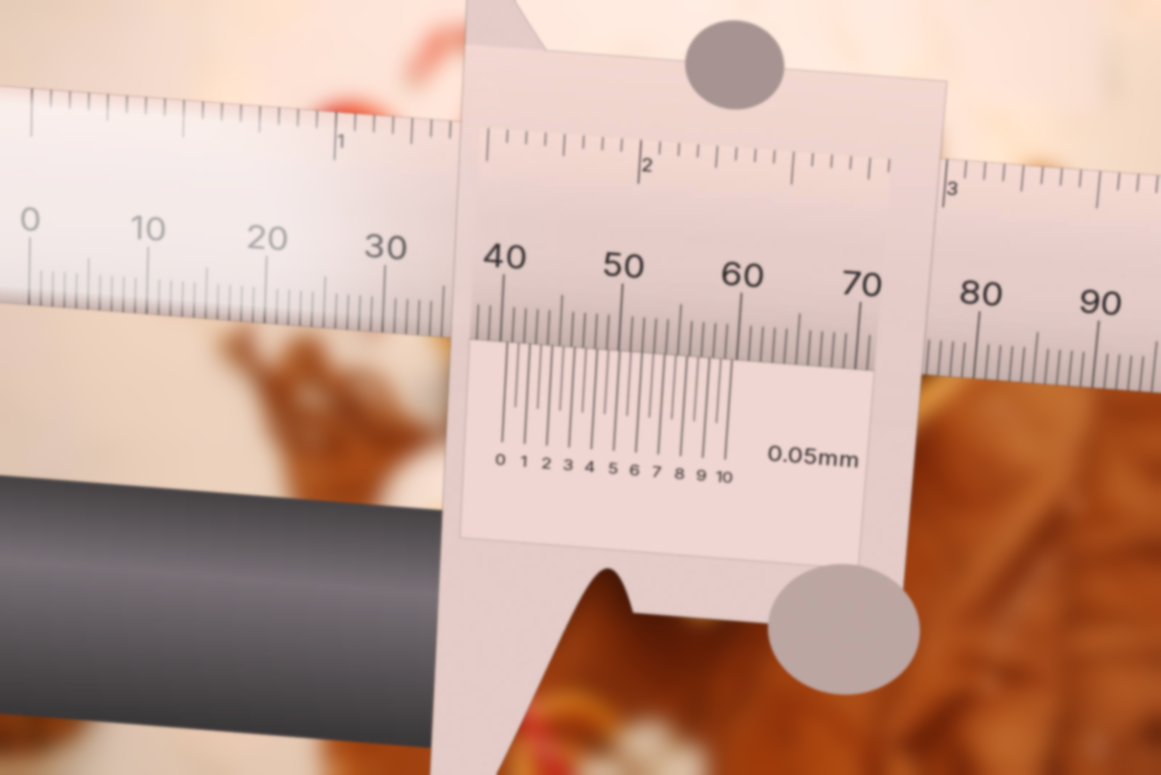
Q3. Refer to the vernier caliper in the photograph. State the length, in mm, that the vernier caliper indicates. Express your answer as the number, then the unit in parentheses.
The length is 40.6 (mm)
